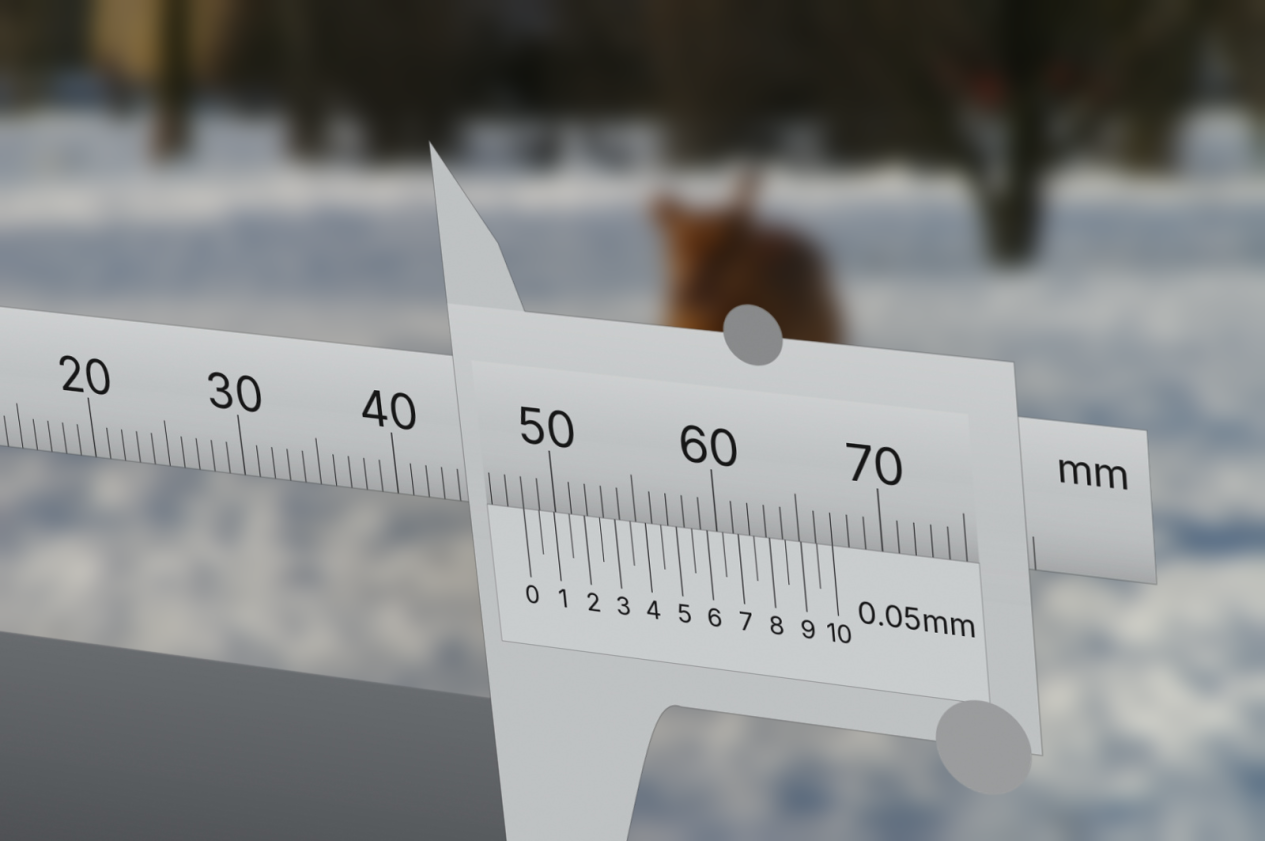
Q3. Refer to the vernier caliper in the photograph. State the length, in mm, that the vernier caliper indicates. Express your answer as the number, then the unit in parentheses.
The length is 48.0 (mm)
